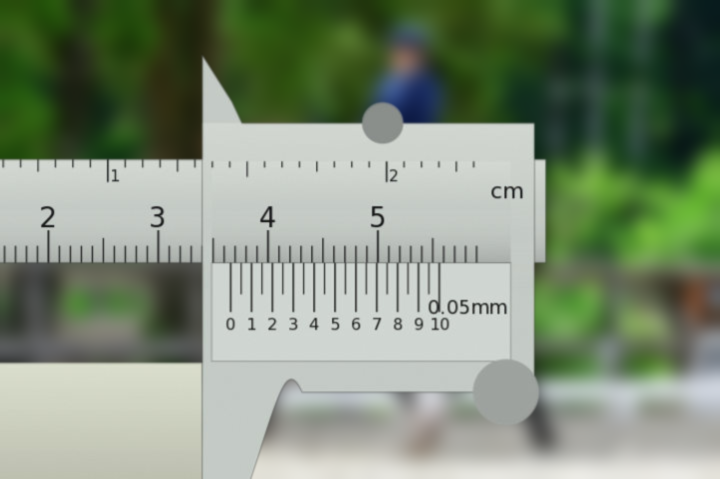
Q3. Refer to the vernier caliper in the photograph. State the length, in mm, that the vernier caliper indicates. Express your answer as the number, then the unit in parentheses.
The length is 36.6 (mm)
